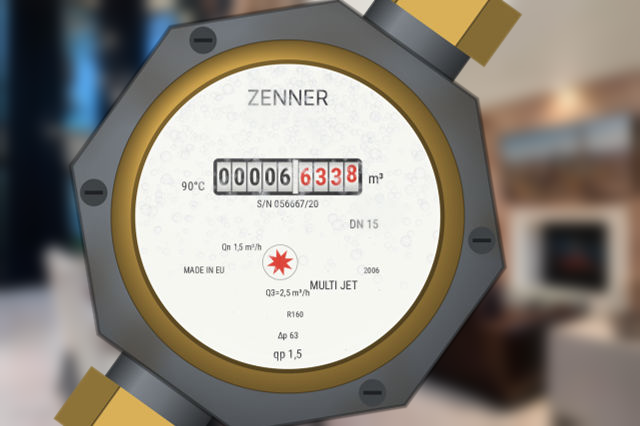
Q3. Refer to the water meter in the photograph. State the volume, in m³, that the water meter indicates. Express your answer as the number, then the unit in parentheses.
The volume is 6.6338 (m³)
